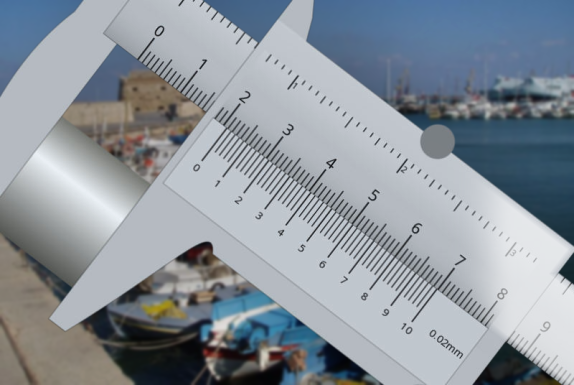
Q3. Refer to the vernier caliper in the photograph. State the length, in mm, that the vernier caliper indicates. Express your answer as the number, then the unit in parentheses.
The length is 20.8 (mm)
